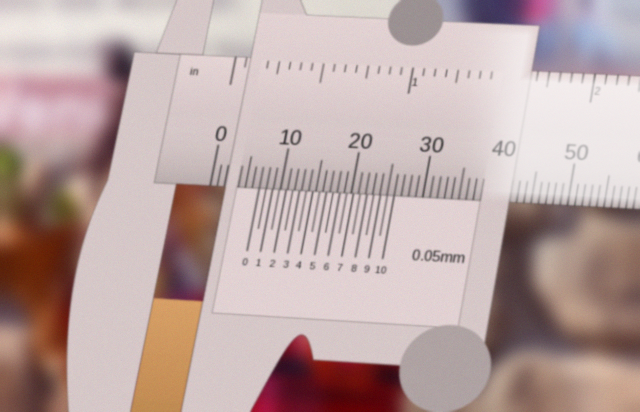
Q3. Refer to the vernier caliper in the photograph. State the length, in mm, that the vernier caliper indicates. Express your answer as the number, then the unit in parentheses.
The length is 7.0 (mm)
